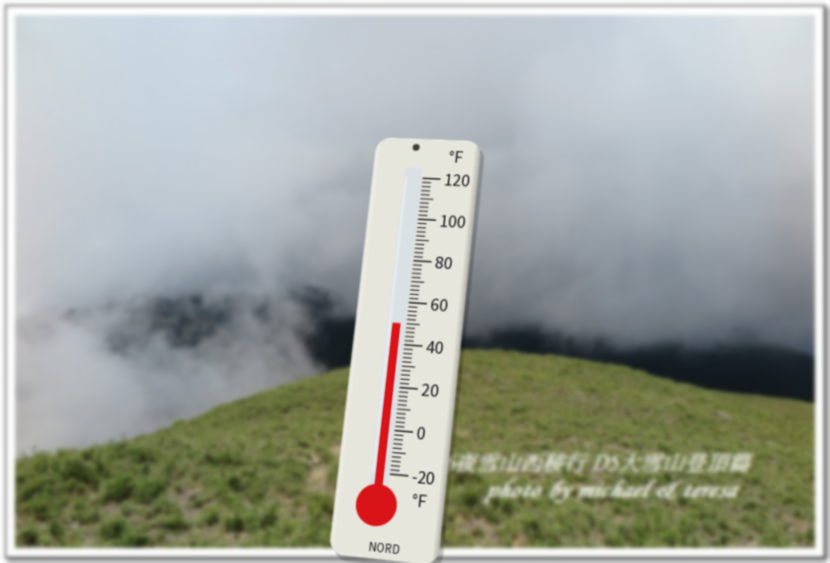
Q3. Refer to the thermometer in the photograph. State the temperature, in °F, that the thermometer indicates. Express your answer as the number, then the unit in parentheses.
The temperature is 50 (°F)
